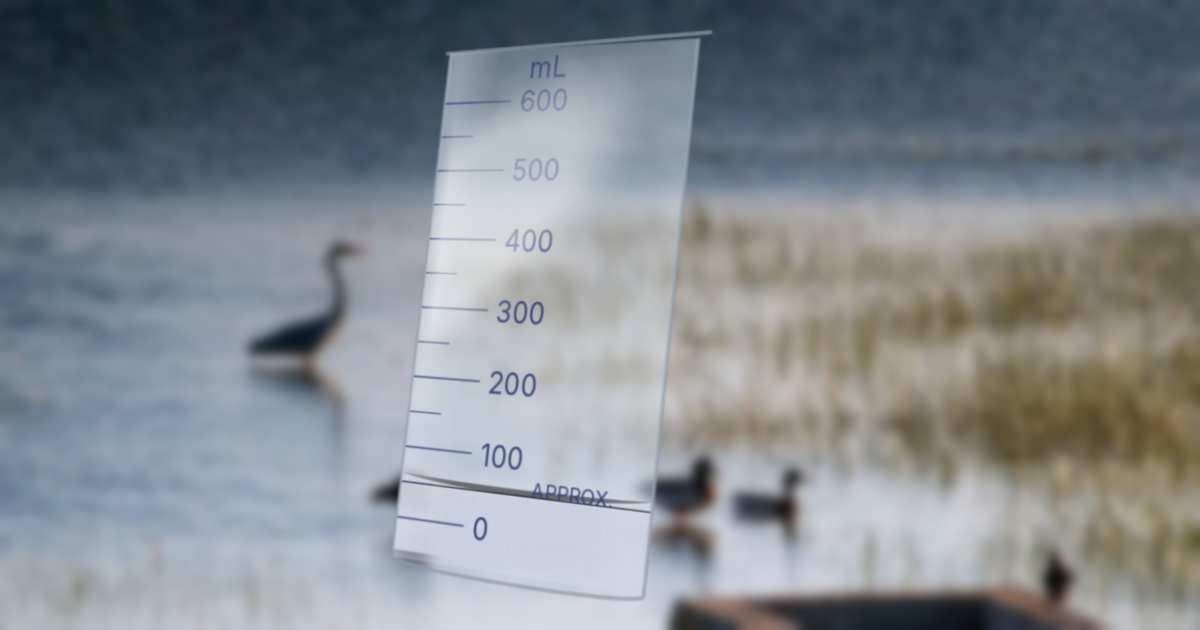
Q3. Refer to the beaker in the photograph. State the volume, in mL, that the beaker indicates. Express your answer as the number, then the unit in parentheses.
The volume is 50 (mL)
